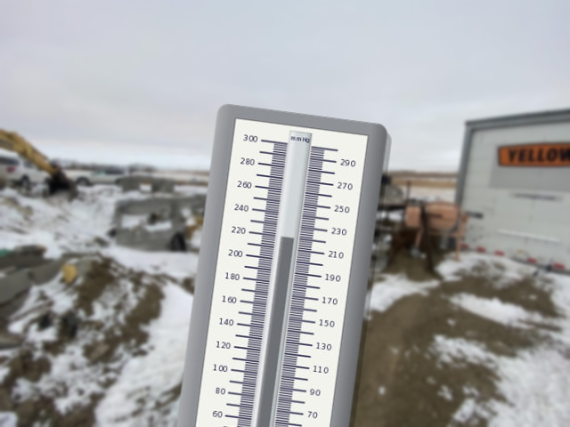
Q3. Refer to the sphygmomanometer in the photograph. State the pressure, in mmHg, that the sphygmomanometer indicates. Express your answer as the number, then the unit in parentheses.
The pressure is 220 (mmHg)
